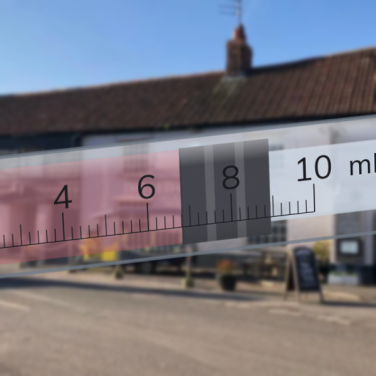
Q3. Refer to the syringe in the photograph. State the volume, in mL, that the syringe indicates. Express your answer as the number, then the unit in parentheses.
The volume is 6.8 (mL)
